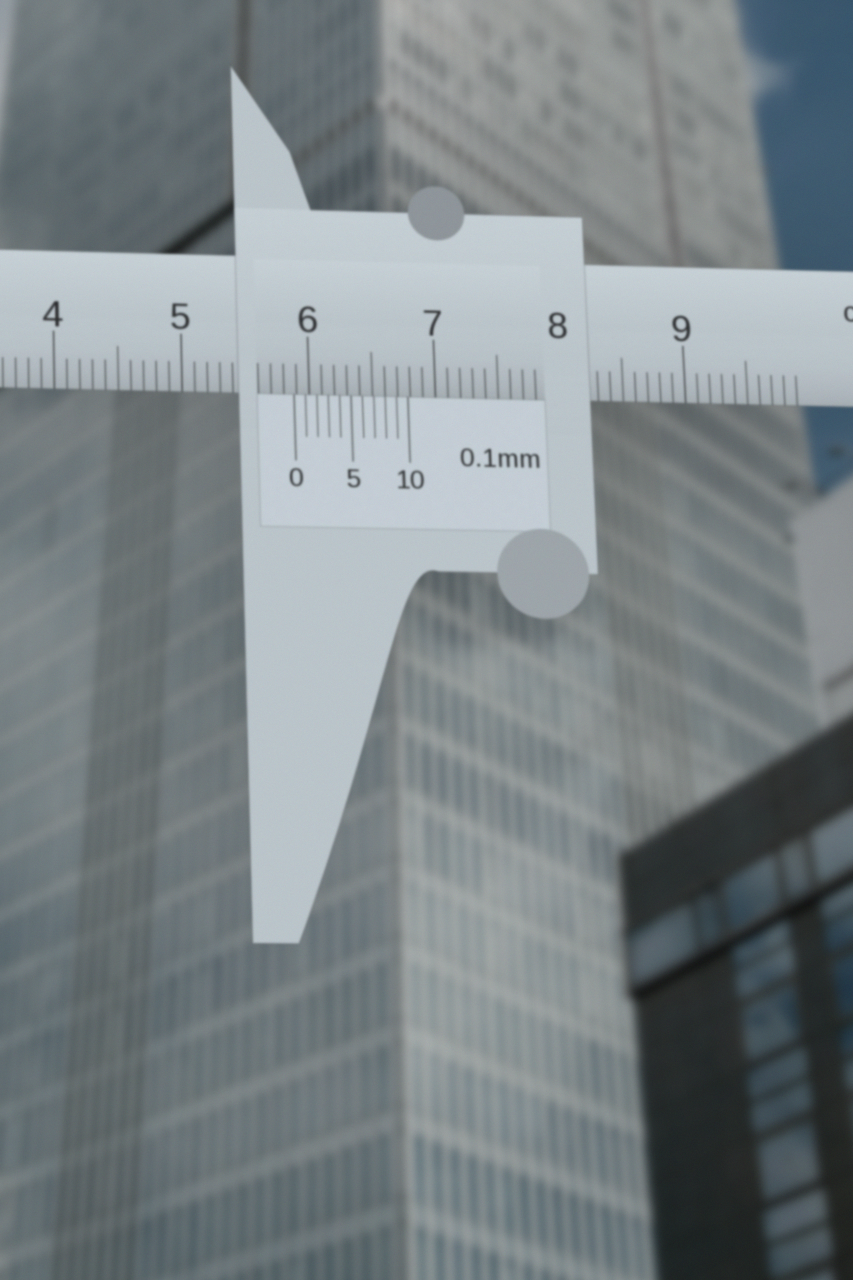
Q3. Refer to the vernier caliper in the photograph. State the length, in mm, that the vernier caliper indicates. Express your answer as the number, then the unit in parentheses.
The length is 58.8 (mm)
